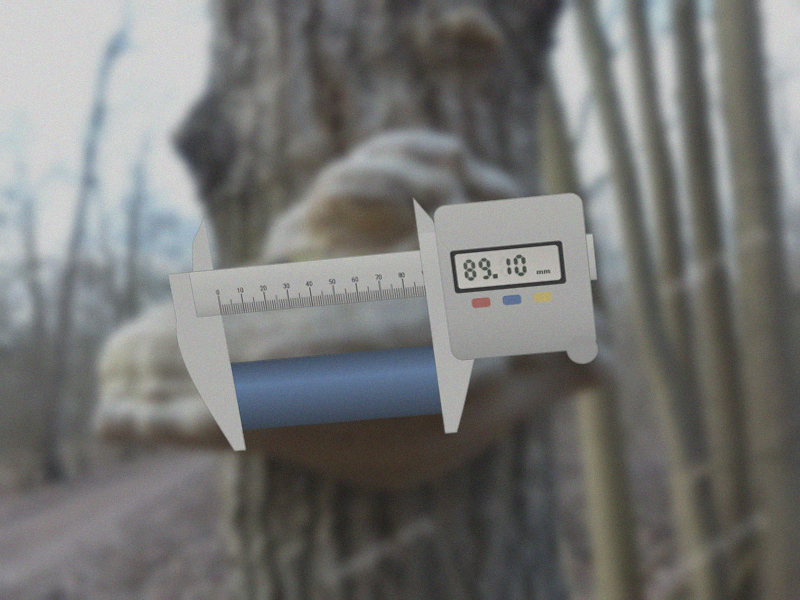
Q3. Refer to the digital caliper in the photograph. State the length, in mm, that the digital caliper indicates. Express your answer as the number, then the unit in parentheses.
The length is 89.10 (mm)
